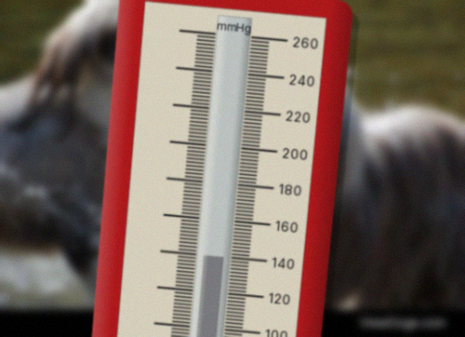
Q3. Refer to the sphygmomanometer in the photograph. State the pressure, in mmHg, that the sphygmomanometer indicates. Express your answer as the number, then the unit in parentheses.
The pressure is 140 (mmHg)
